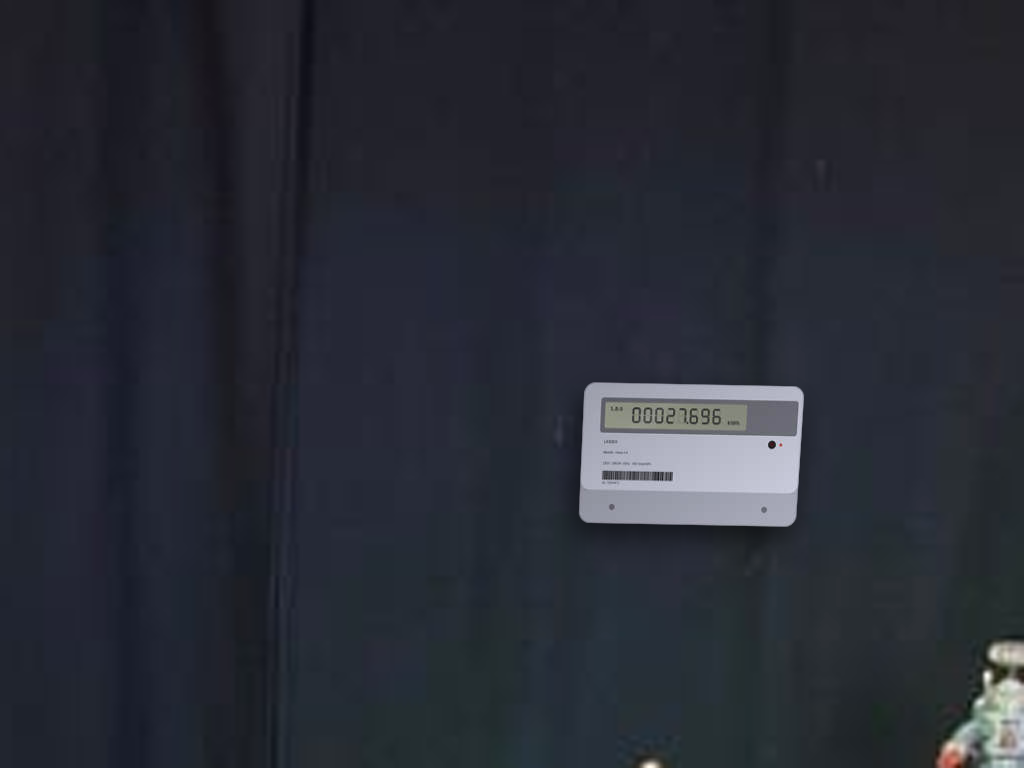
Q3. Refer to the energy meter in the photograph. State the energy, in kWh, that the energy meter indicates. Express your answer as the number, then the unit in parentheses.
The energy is 27.696 (kWh)
